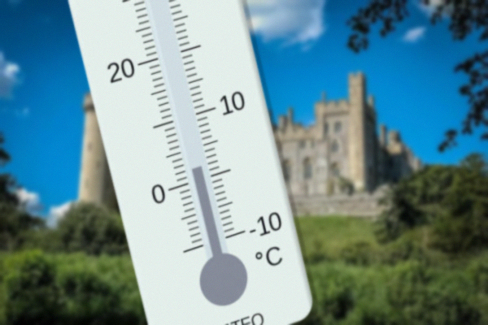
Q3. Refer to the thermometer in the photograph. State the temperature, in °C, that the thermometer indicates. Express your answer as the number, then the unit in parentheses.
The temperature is 2 (°C)
